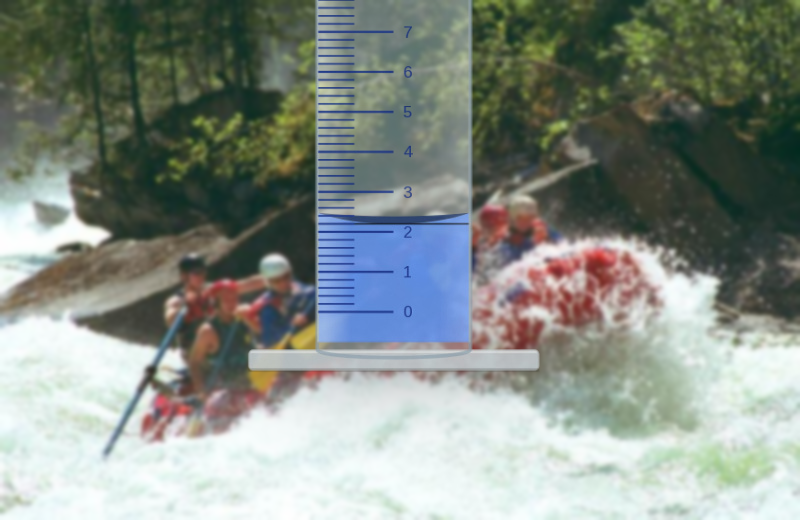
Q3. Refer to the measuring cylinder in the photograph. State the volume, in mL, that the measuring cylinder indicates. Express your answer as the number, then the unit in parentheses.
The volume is 2.2 (mL)
